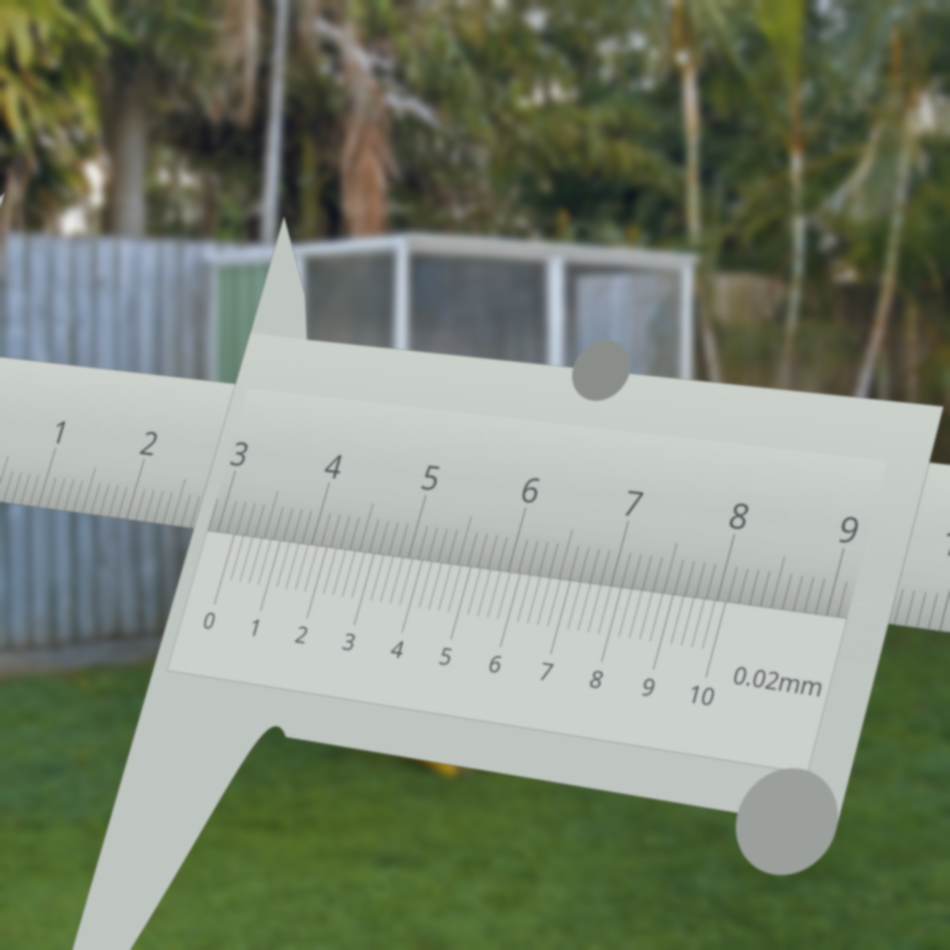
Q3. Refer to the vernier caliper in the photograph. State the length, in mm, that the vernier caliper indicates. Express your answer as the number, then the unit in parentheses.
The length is 31.8 (mm)
